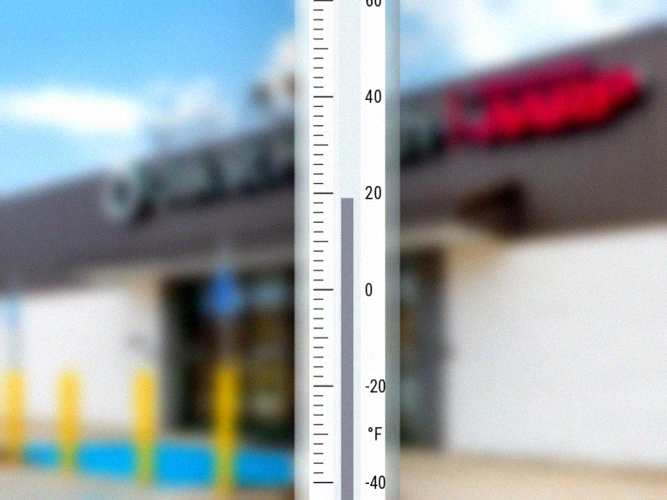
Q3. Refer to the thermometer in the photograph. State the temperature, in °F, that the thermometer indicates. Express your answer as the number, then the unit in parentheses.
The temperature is 19 (°F)
